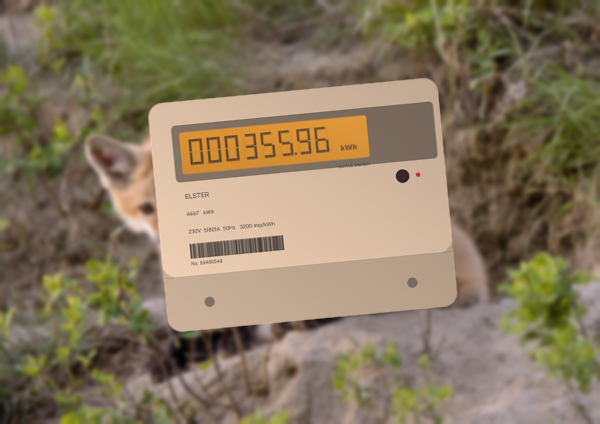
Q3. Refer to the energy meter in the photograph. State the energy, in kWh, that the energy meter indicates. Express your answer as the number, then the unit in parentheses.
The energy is 355.96 (kWh)
